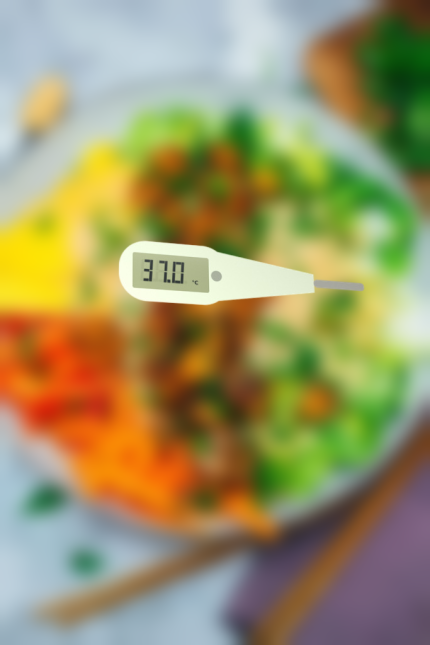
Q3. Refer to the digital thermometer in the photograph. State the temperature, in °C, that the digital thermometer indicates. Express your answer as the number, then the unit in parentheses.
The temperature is 37.0 (°C)
